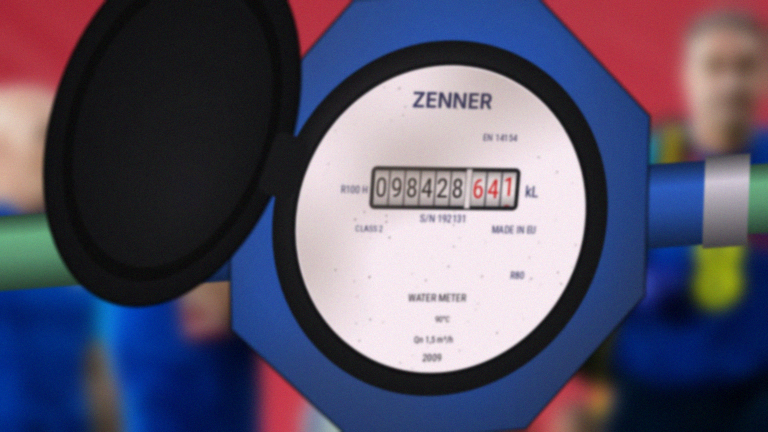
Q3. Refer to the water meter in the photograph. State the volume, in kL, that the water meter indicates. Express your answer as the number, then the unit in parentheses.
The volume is 98428.641 (kL)
